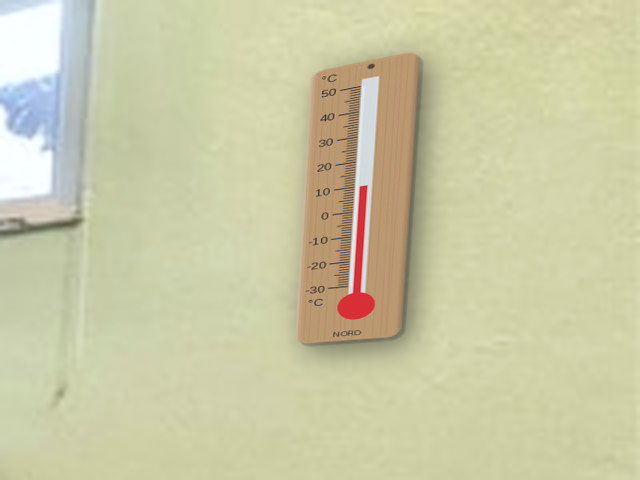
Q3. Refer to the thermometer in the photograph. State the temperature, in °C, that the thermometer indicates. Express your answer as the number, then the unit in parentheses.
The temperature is 10 (°C)
